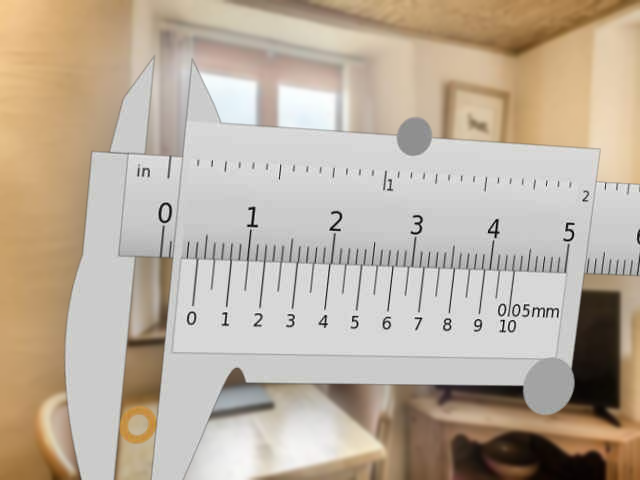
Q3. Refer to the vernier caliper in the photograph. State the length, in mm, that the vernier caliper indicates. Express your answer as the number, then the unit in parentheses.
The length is 4.2 (mm)
